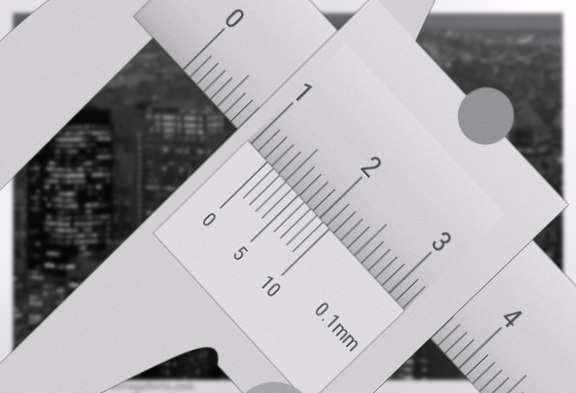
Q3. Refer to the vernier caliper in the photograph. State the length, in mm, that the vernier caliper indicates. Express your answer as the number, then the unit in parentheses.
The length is 12.4 (mm)
